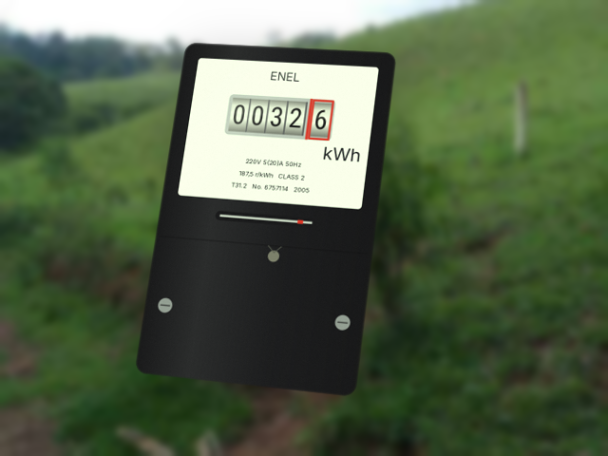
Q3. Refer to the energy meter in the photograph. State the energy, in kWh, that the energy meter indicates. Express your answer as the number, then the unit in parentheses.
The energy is 32.6 (kWh)
